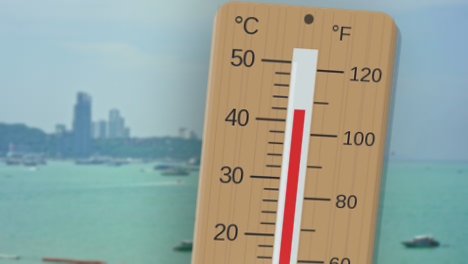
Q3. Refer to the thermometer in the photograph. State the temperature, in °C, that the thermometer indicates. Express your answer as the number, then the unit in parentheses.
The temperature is 42 (°C)
